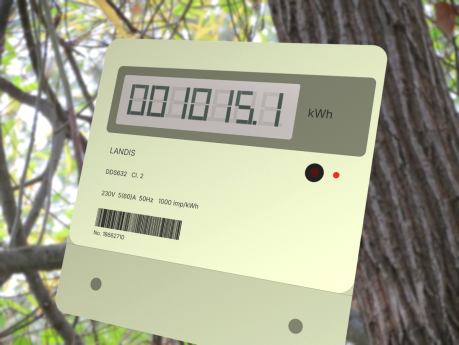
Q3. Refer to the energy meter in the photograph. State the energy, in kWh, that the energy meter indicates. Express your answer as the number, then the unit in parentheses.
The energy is 1015.1 (kWh)
